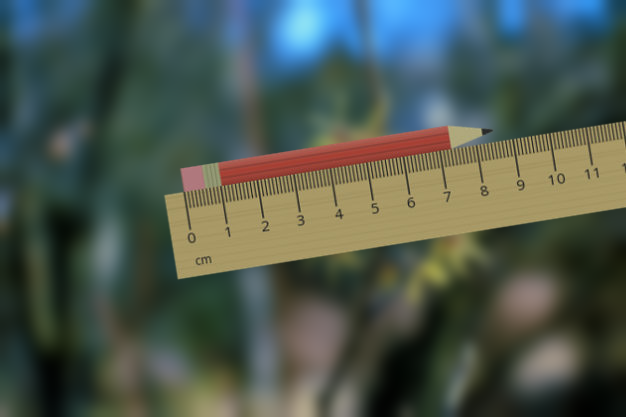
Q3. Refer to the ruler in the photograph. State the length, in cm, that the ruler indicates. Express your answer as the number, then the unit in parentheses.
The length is 8.5 (cm)
